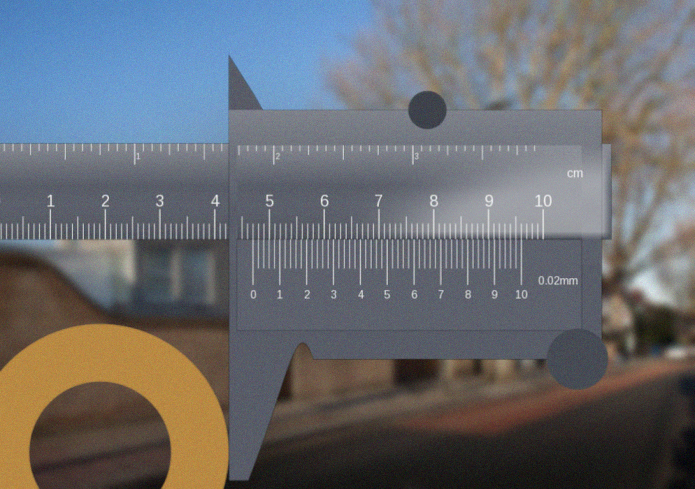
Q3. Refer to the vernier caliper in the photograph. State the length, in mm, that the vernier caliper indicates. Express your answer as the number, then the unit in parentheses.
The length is 47.0 (mm)
